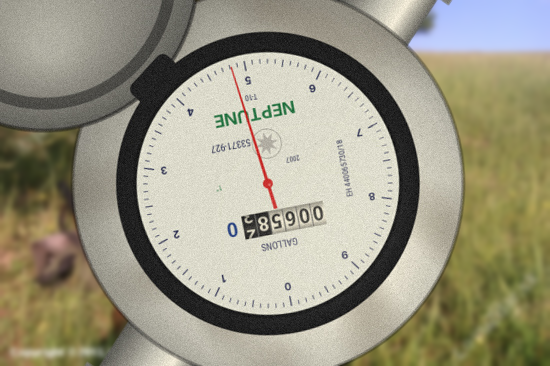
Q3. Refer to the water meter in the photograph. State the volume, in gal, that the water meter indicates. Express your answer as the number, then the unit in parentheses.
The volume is 65824.8 (gal)
